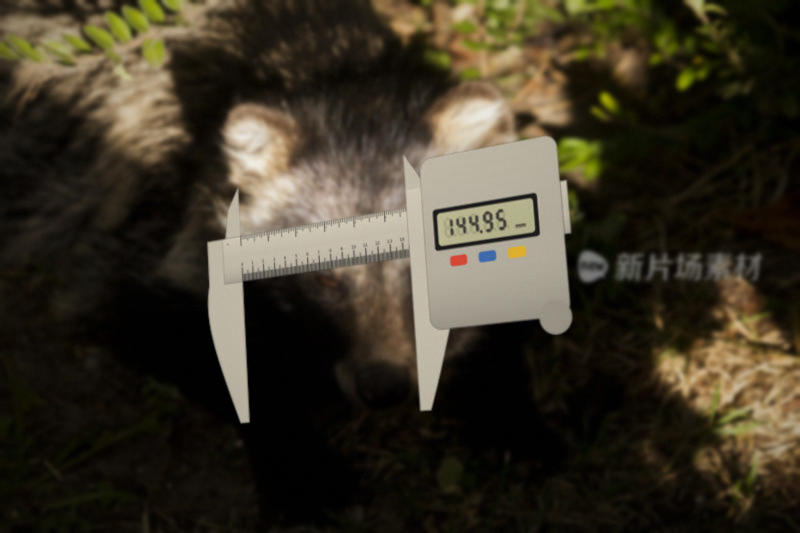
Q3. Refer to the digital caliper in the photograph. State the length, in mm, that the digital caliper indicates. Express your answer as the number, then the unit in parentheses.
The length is 144.95 (mm)
